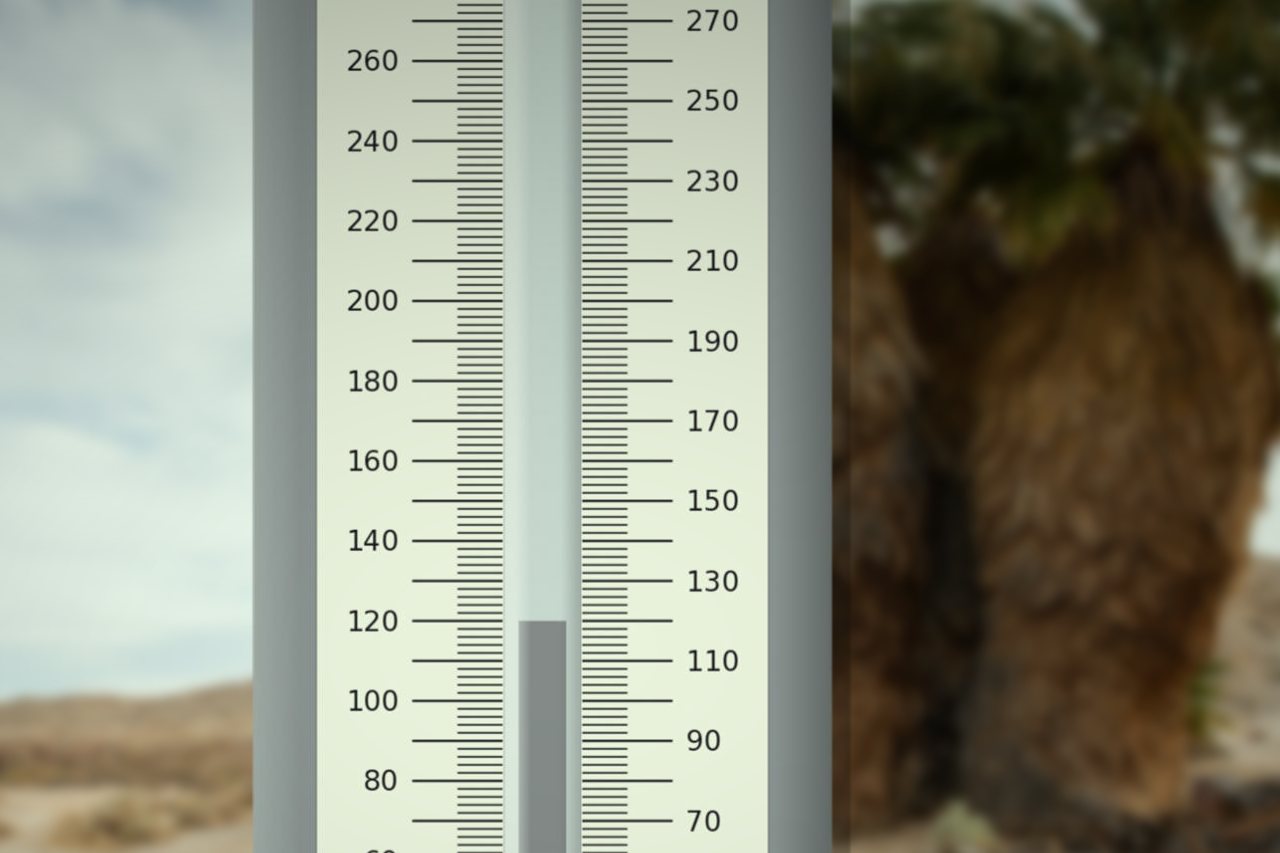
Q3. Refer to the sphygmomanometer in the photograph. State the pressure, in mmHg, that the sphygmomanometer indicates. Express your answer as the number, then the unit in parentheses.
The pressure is 120 (mmHg)
